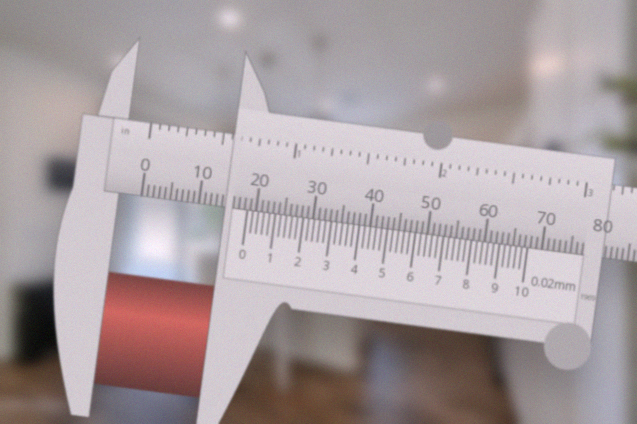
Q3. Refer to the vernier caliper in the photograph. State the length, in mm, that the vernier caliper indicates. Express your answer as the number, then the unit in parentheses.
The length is 18.5 (mm)
